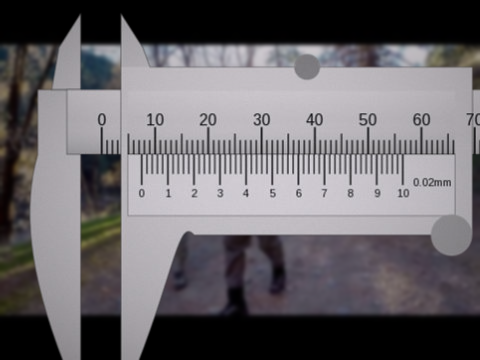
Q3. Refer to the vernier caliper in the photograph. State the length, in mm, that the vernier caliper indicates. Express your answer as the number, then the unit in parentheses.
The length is 7.5 (mm)
